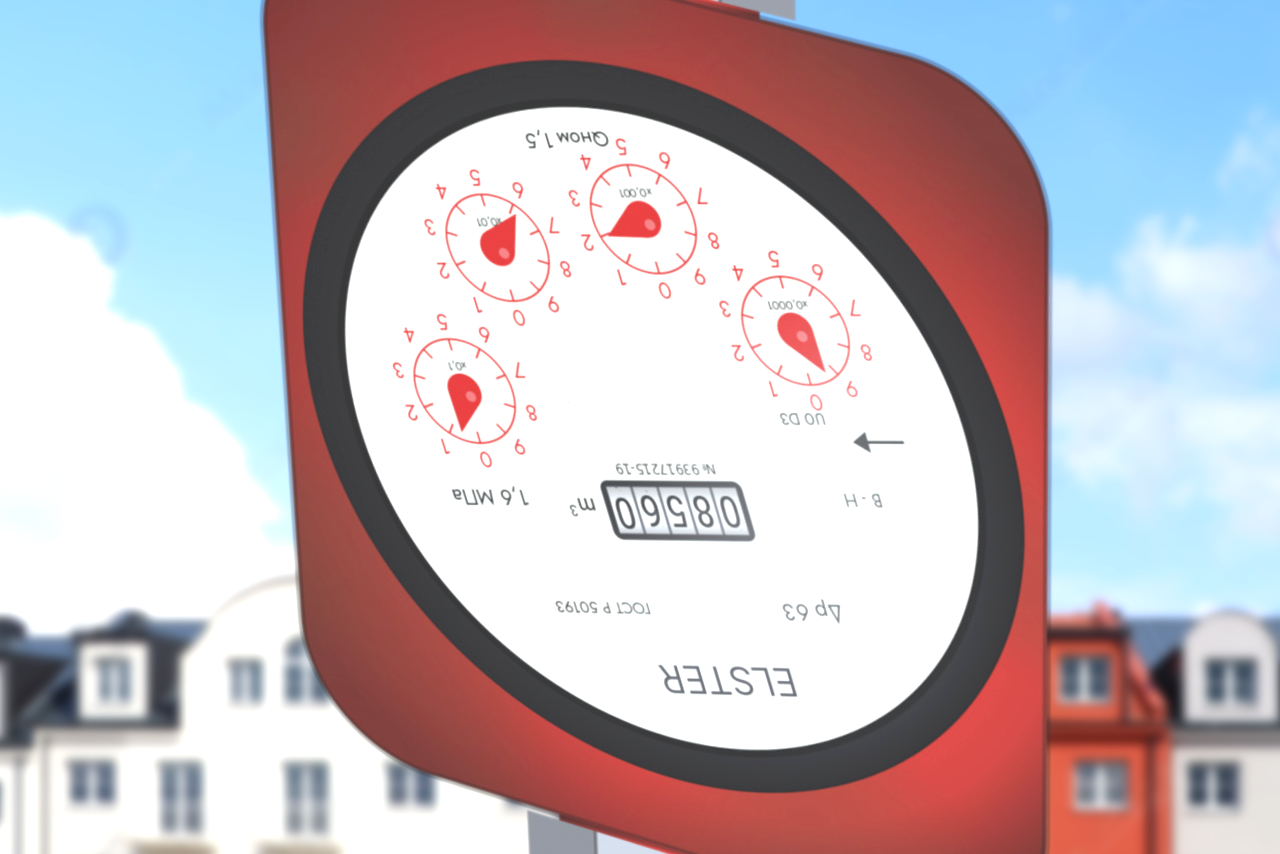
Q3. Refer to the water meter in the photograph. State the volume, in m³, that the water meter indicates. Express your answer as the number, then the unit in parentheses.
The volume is 8560.0619 (m³)
